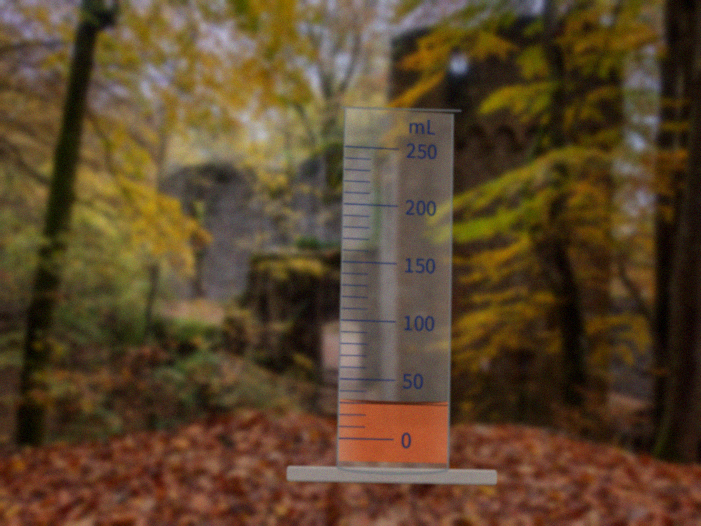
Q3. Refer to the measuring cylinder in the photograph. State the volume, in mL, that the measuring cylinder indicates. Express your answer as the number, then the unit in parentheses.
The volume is 30 (mL)
